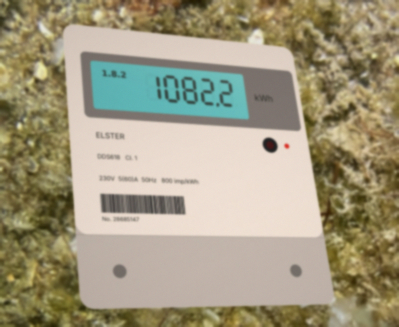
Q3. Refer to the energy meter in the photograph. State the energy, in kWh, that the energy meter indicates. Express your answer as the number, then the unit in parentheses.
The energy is 1082.2 (kWh)
